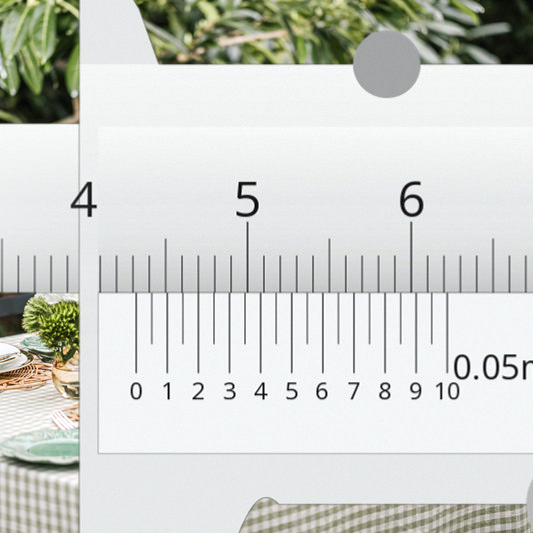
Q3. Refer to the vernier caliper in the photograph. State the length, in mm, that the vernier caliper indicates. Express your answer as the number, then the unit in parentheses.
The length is 43.2 (mm)
